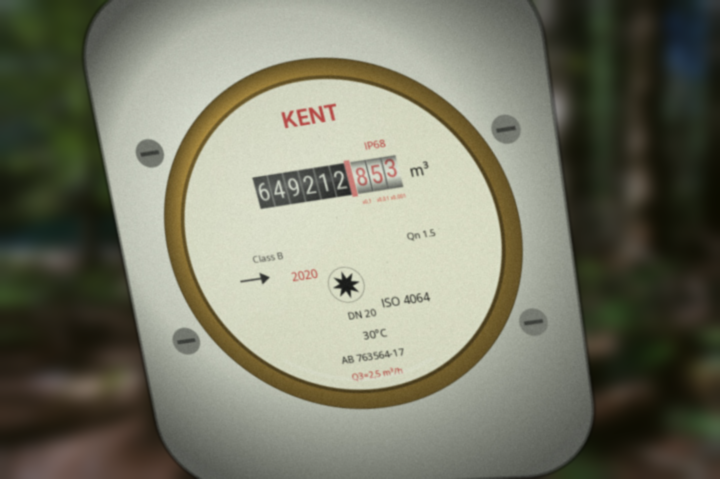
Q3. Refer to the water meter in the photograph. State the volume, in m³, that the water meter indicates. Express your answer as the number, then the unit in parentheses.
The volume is 649212.853 (m³)
